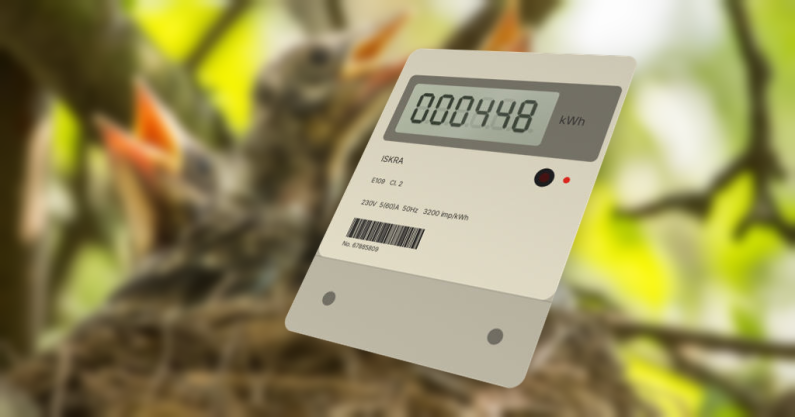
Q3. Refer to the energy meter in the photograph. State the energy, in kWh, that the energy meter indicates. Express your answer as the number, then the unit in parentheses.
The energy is 448 (kWh)
